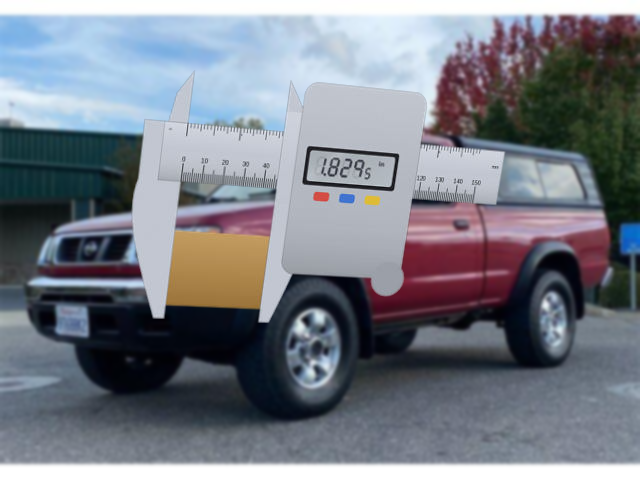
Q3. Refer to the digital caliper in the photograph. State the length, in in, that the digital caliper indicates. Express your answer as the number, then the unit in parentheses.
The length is 1.8295 (in)
